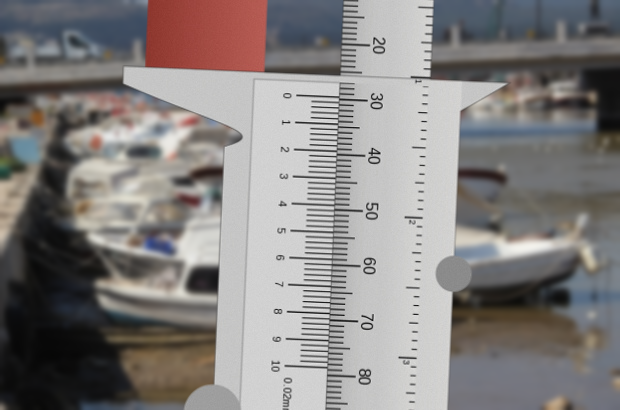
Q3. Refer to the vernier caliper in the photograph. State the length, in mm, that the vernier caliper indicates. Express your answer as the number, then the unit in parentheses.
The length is 29.6 (mm)
